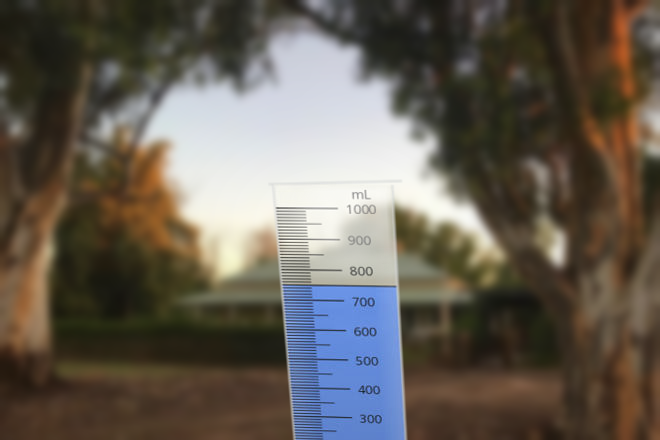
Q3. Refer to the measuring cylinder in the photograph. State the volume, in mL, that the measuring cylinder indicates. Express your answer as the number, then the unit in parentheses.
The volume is 750 (mL)
